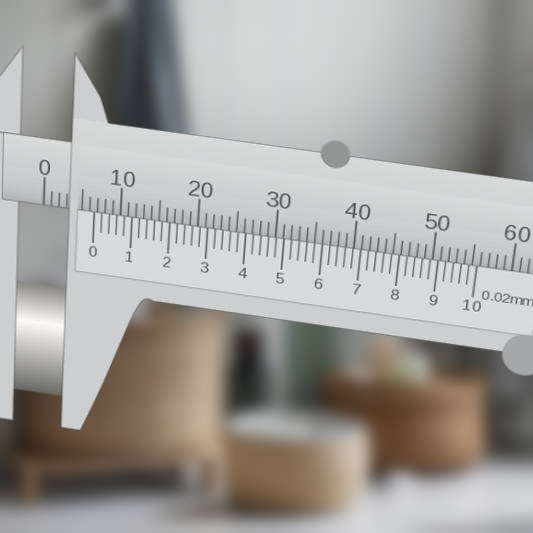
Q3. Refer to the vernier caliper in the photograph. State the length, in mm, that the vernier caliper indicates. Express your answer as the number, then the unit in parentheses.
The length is 6.6 (mm)
